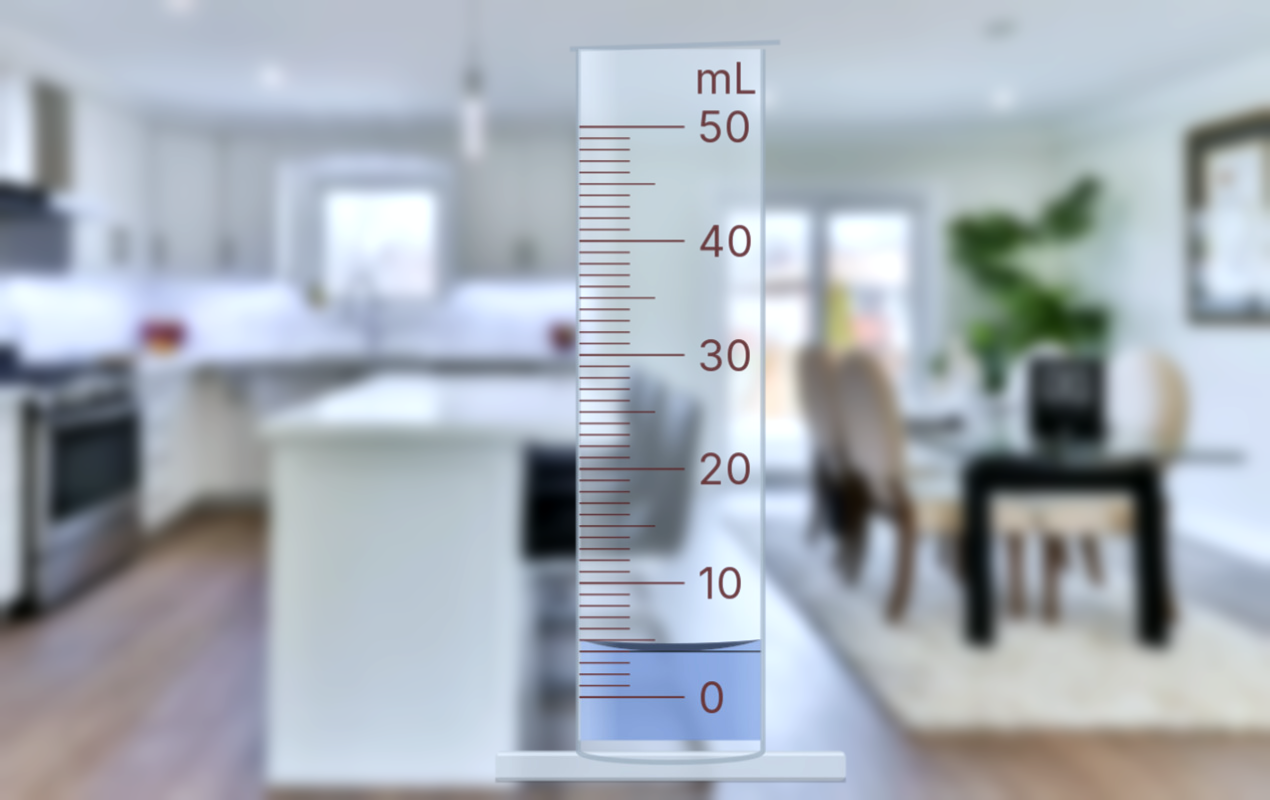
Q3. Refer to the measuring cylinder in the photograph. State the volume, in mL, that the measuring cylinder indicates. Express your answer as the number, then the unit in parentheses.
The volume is 4 (mL)
